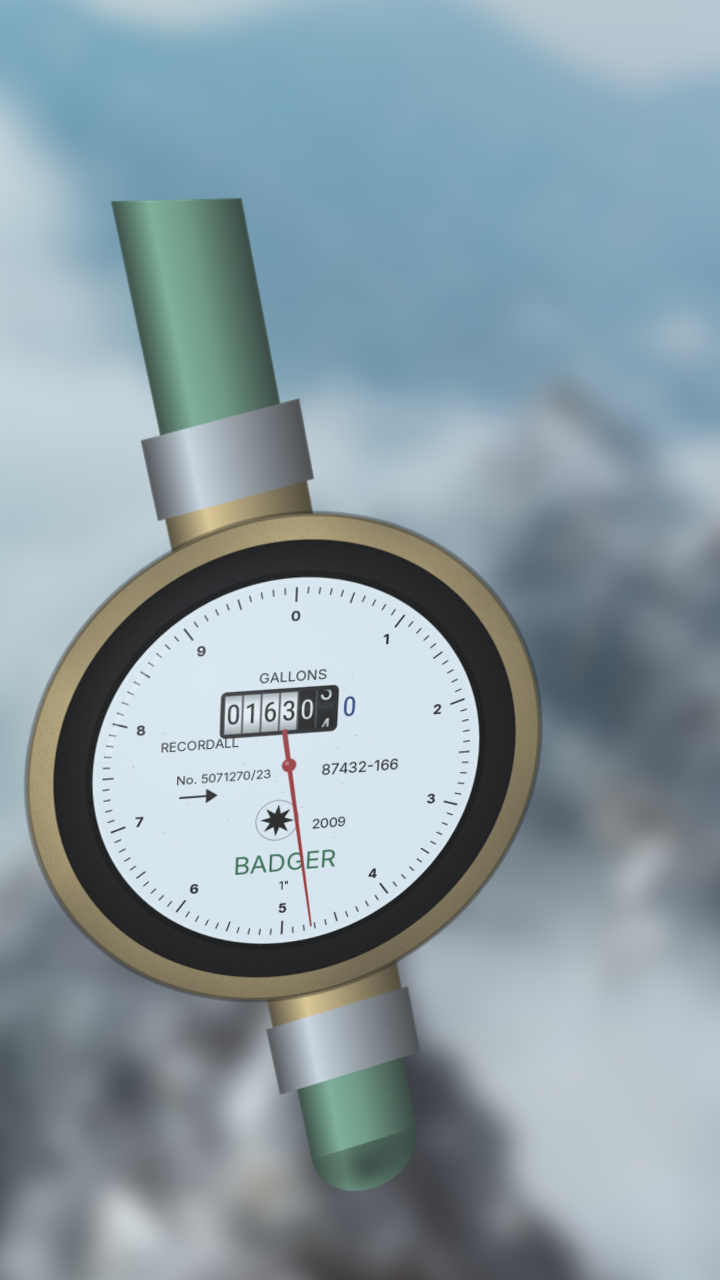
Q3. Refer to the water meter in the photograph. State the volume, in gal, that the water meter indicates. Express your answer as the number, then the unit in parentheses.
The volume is 163034.7 (gal)
